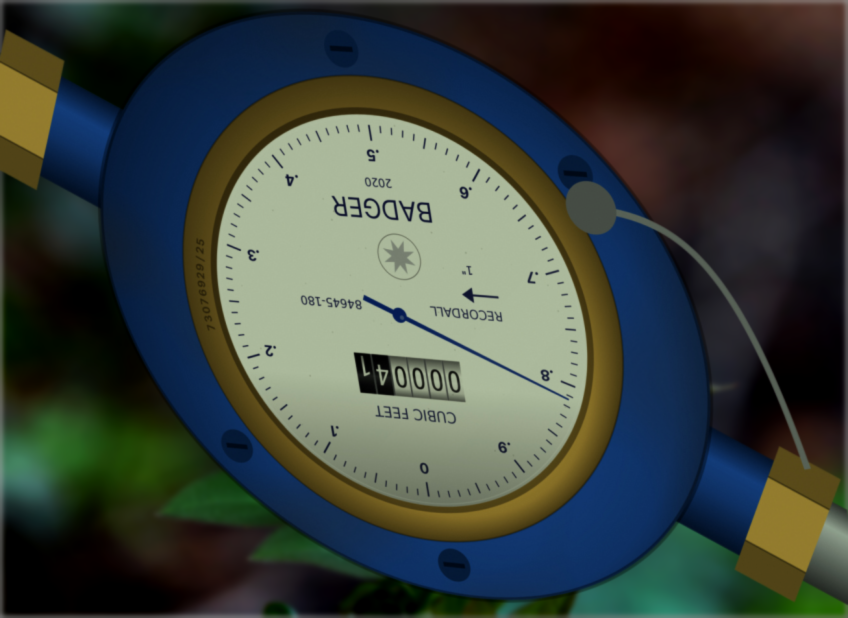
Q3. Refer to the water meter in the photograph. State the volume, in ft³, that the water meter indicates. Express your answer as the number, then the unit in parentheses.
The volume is 40.81 (ft³)
